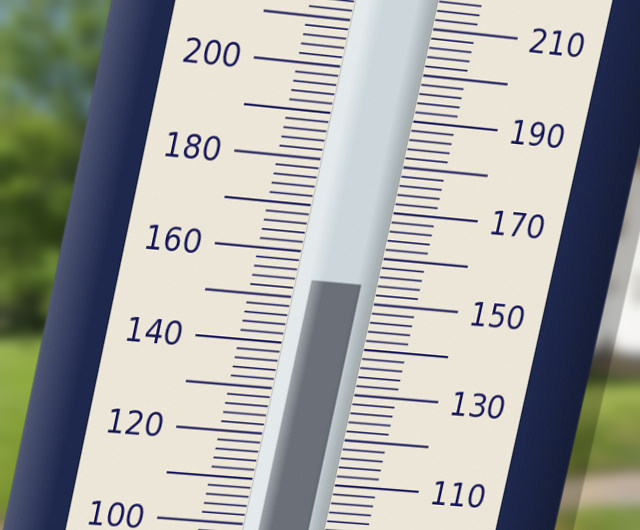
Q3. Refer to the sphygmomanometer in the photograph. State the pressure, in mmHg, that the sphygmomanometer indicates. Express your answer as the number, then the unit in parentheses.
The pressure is 154 (mmHg)
